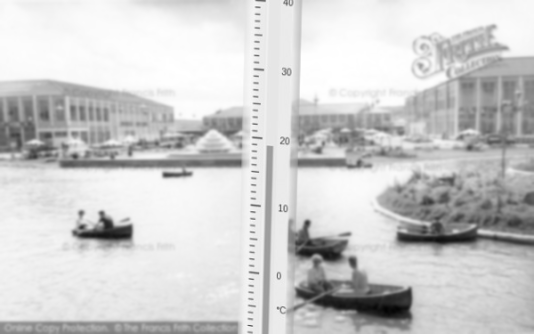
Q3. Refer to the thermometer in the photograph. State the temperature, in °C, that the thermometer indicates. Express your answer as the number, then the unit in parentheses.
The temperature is 19 (°C)
